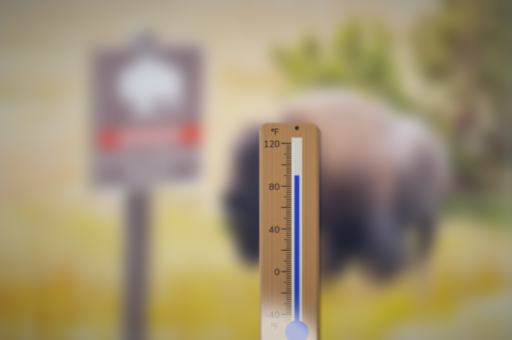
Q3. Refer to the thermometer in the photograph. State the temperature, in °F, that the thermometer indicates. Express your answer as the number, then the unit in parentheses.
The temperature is 90 (°F)
